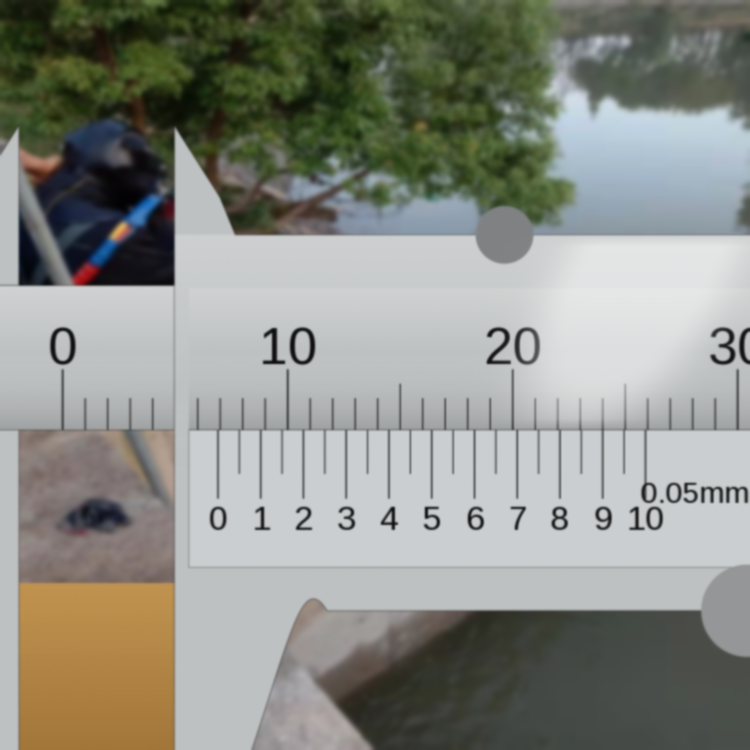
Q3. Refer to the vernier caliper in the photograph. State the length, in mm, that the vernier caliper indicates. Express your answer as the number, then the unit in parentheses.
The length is 6.9 (mm)
